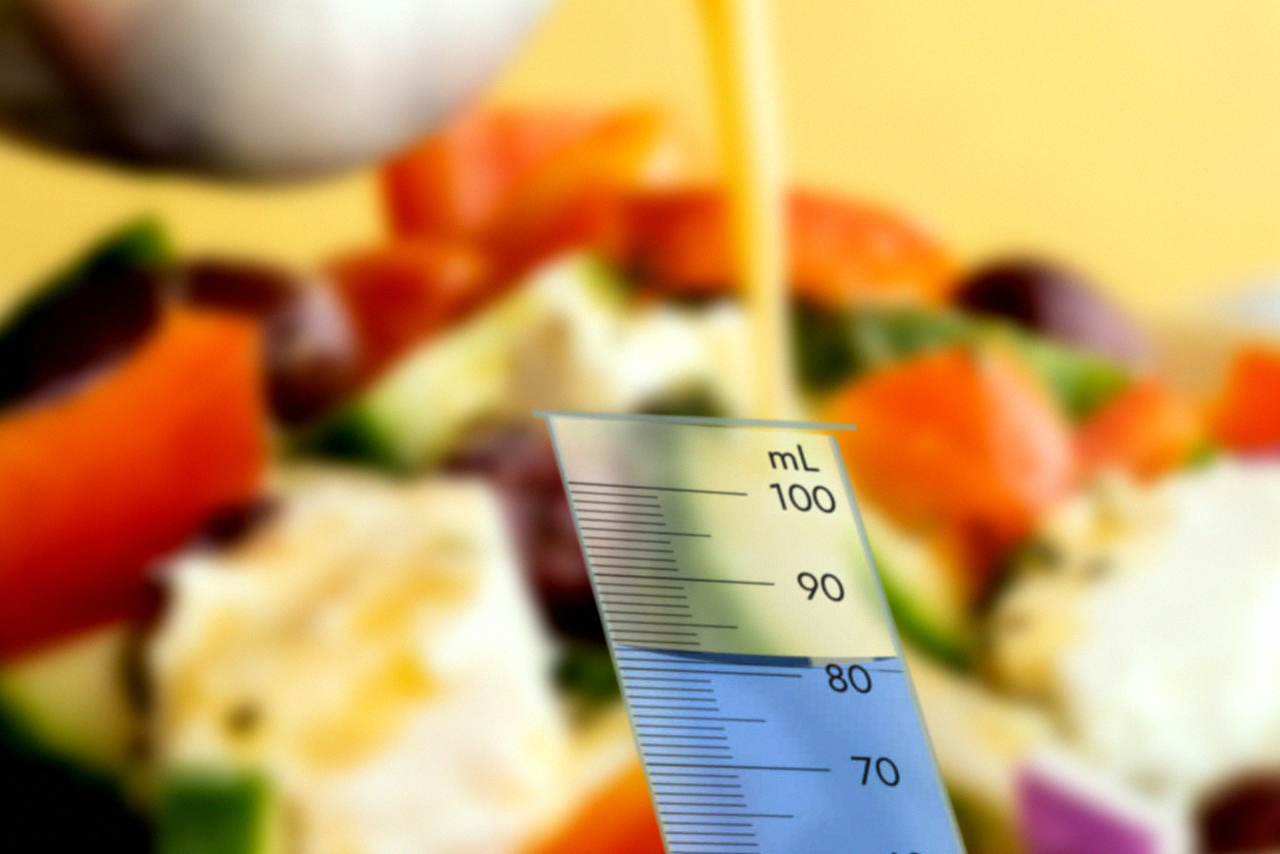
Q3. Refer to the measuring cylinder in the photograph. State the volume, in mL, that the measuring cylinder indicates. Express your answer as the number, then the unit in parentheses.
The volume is 81 (mL)
